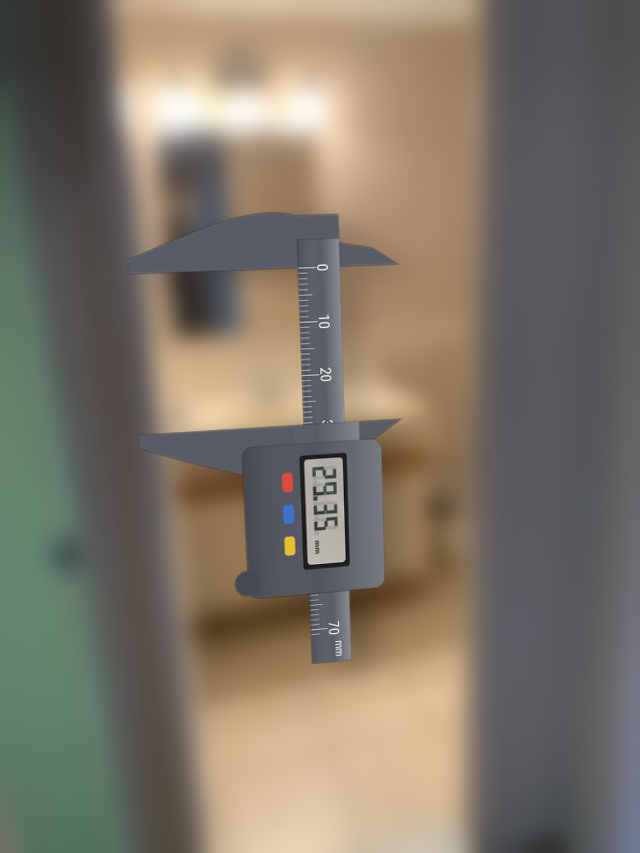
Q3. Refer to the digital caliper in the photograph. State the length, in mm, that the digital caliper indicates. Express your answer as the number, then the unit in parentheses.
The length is 29.35 (mm)
